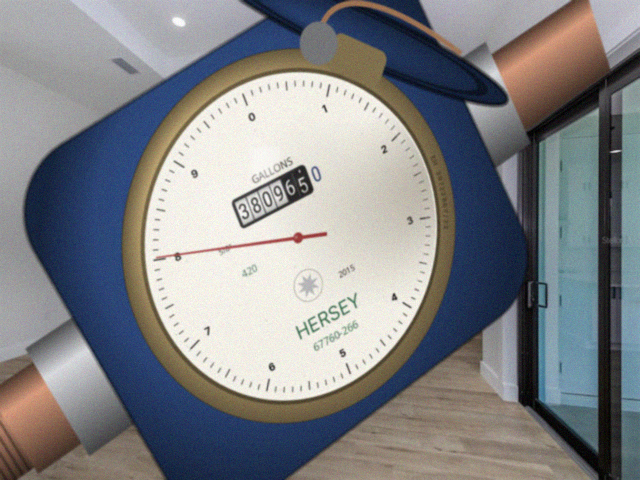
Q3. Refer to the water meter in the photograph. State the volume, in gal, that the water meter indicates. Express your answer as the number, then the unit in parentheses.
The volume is 3809648.0 (gal)
